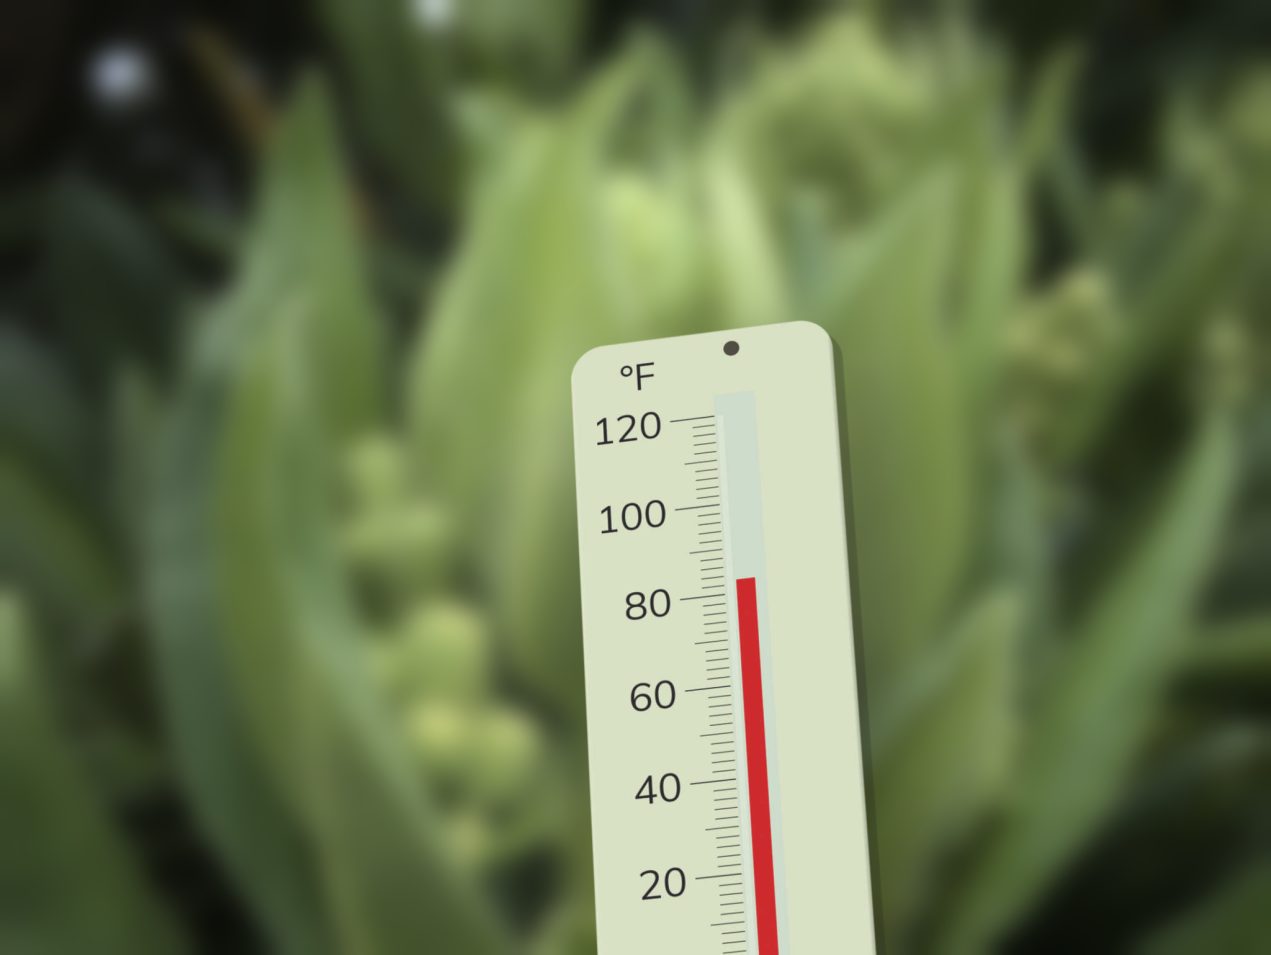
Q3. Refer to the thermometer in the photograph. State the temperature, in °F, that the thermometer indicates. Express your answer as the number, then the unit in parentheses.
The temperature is 83 (°F)
